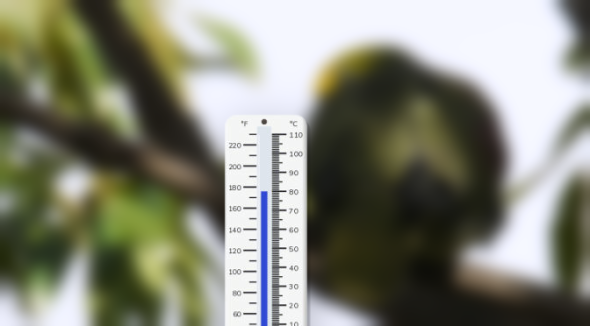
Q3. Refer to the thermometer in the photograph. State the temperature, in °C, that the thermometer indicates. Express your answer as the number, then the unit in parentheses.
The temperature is 80 (°C)
